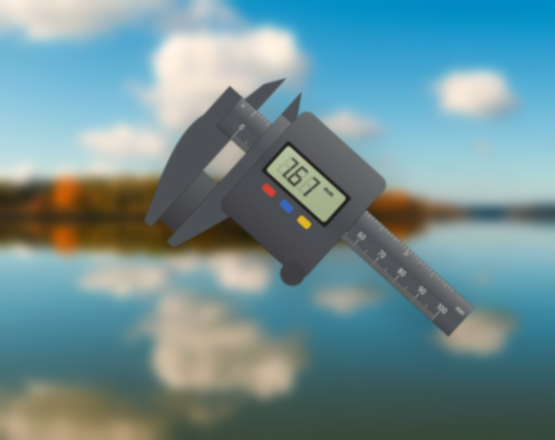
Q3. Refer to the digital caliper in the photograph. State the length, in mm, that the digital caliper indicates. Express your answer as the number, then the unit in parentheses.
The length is 7.67 (mm)
